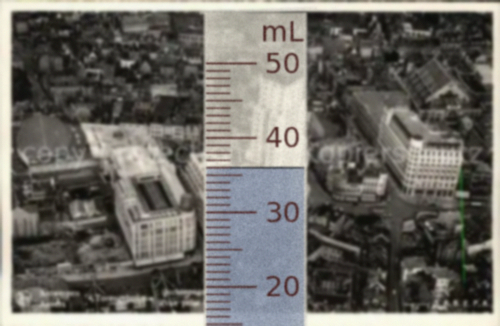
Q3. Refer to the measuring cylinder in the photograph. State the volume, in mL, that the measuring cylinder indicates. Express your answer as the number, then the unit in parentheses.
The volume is 36 (mL)
